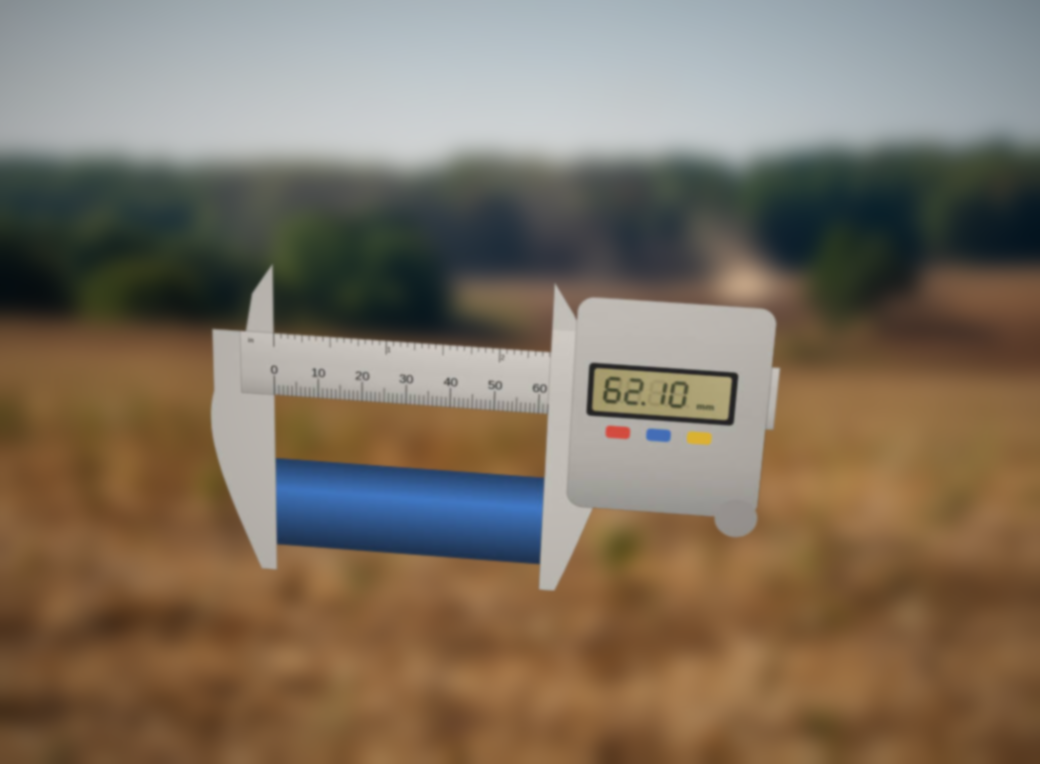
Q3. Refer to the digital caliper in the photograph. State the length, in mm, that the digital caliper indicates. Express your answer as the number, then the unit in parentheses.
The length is 62.10 (mm)
